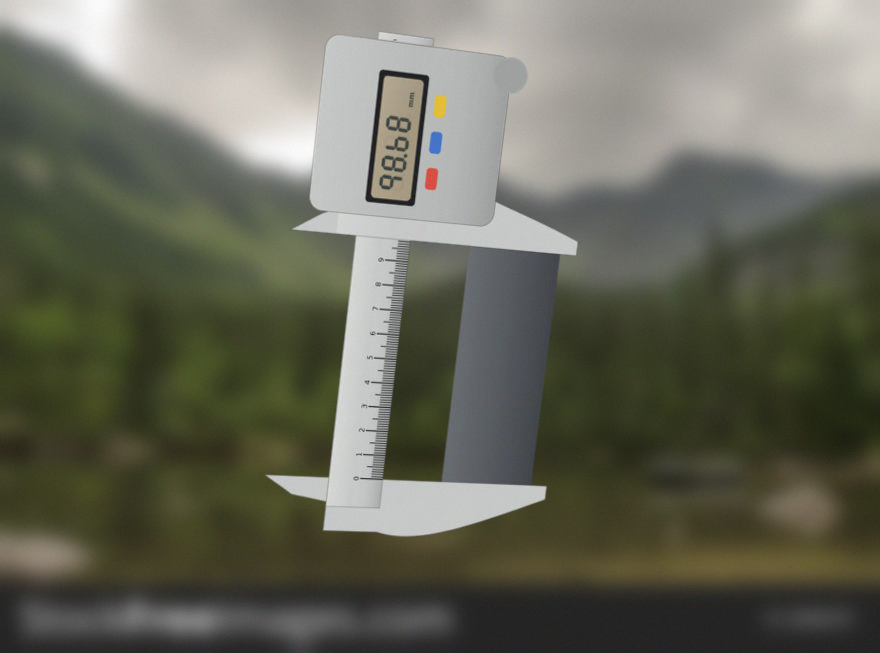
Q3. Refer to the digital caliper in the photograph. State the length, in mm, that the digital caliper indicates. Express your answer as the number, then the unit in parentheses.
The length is 98.68 (mm)
